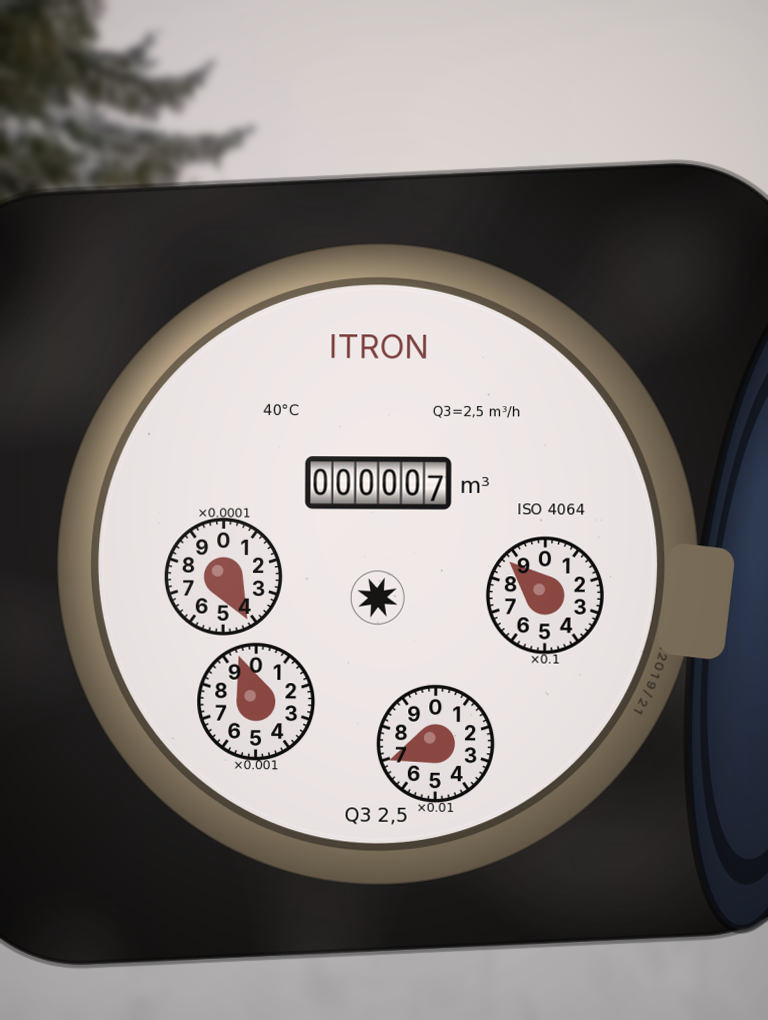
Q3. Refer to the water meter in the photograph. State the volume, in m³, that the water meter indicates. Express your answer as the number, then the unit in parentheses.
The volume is 6.8694 (m³)
